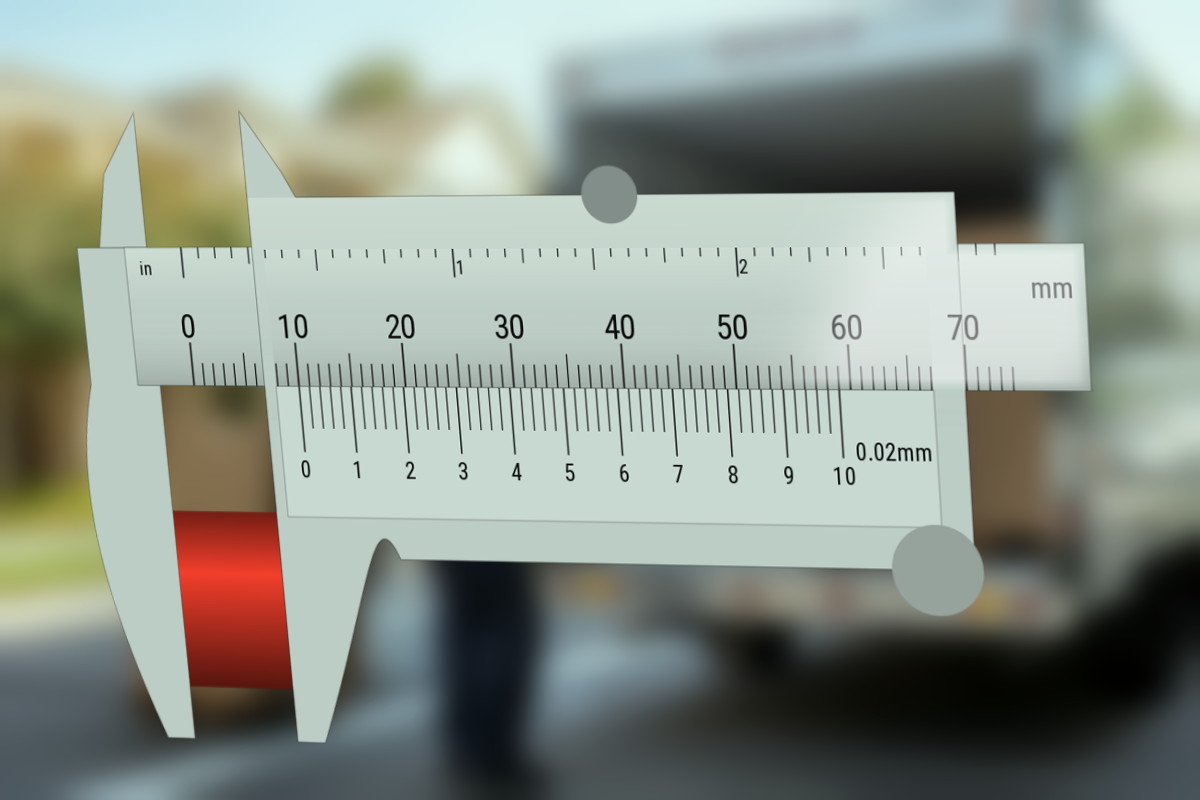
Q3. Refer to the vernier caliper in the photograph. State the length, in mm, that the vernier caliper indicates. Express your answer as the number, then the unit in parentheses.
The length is 10.0 (mm)
